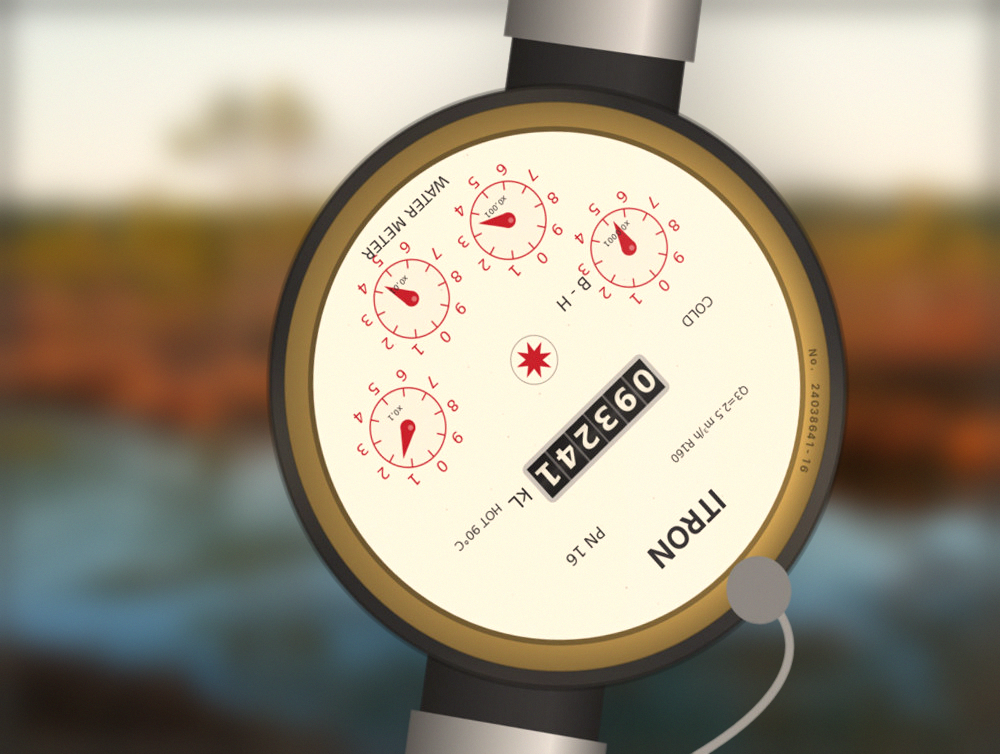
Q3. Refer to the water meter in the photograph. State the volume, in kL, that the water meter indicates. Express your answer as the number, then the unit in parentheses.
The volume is 93241.1435 (kL)
